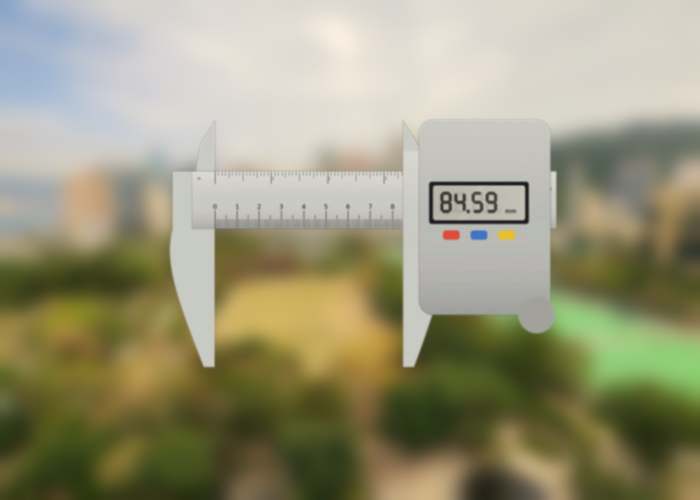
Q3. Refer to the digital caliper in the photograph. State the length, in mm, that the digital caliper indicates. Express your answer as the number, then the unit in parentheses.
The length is 84.59 (mm)
